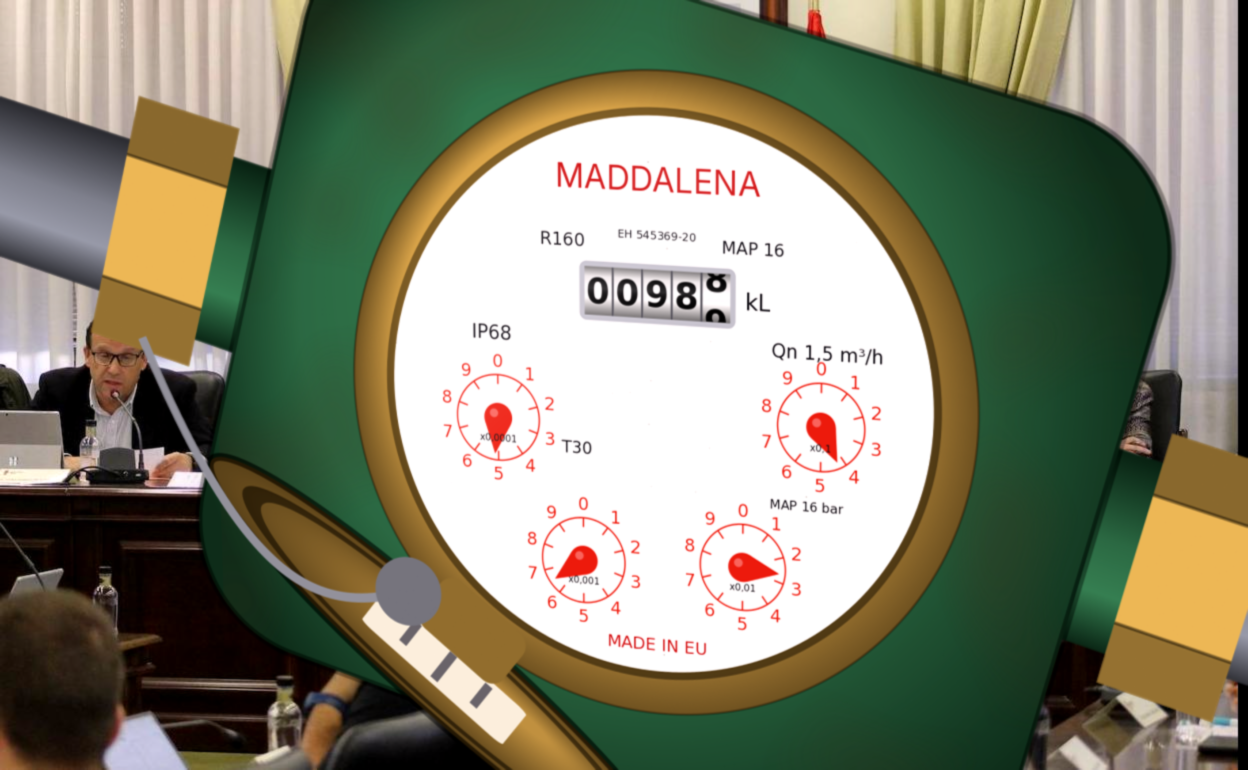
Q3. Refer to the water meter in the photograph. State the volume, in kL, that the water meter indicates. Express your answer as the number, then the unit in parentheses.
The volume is 988.4265 (kL)
